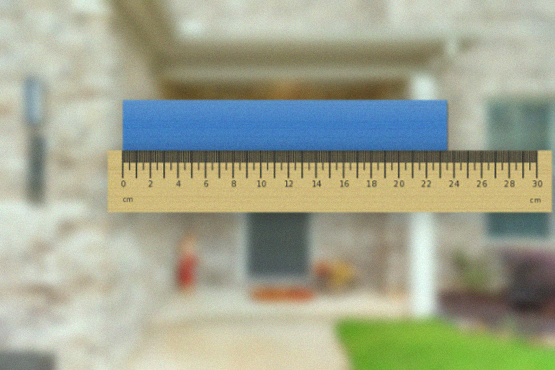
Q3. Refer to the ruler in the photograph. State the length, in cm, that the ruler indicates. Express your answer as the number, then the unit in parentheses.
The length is 23.5 (cm)
